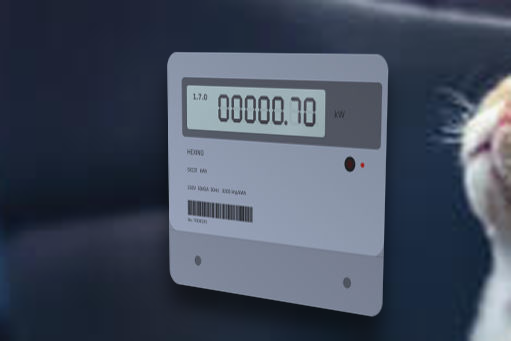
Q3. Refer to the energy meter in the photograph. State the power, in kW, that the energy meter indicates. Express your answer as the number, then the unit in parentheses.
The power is 0.70 (kW)
